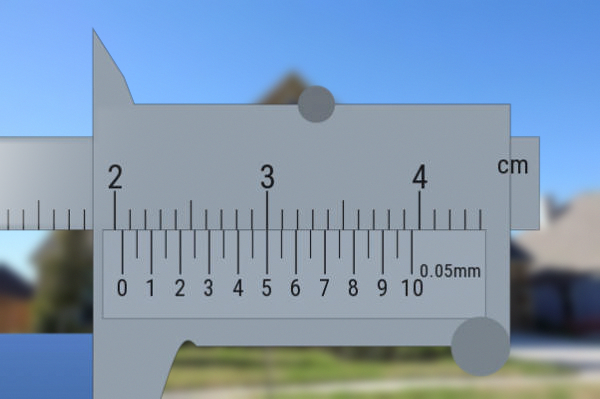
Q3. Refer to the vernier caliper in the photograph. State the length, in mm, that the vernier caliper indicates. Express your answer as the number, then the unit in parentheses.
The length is 20.5 (mm)
